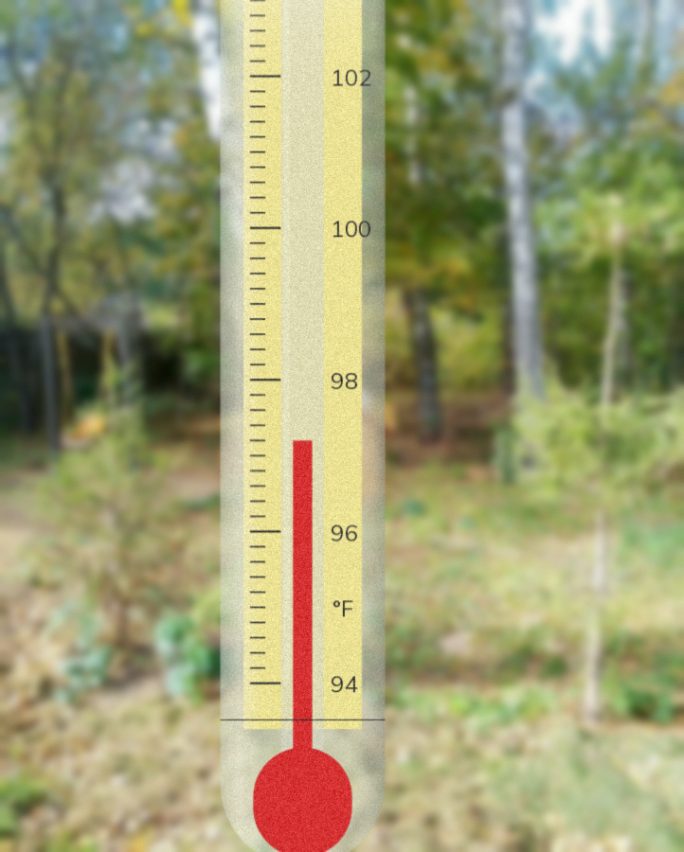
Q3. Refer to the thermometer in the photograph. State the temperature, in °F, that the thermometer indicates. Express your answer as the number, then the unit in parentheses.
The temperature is 97.2 (°F)
